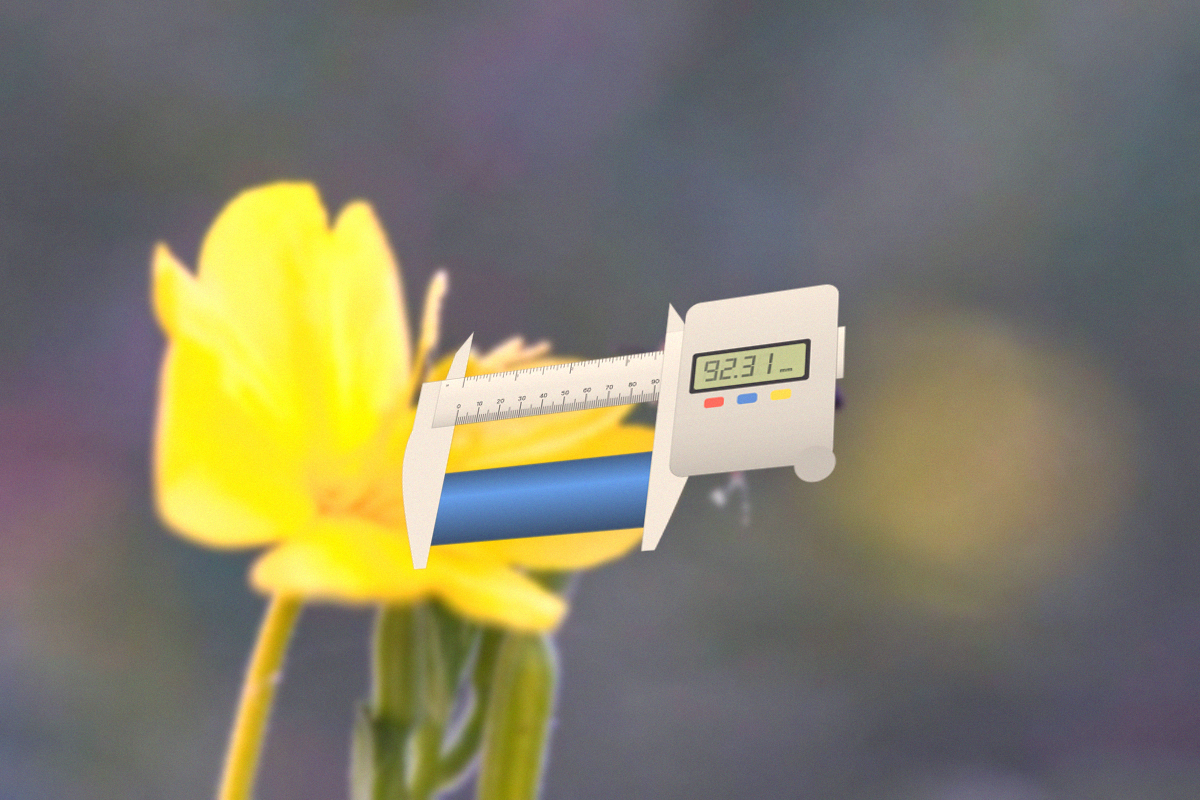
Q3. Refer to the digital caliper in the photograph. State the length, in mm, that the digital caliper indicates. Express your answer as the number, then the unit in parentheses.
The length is 92.31 (mm)
